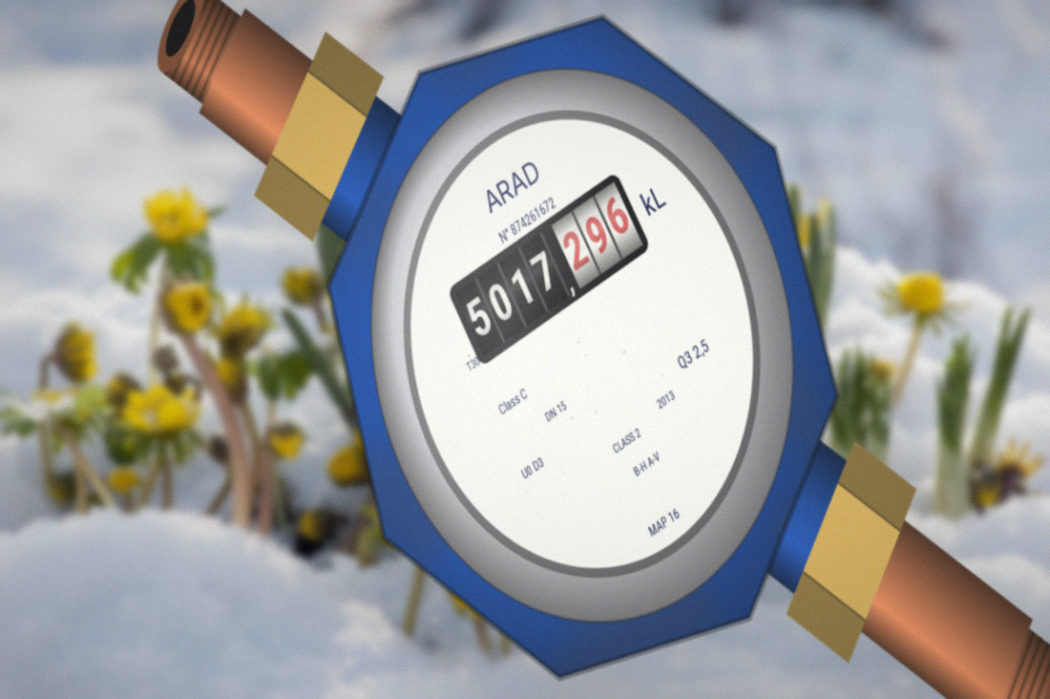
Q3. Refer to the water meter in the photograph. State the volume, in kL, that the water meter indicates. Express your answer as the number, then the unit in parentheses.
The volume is 5017.296 (kL)
